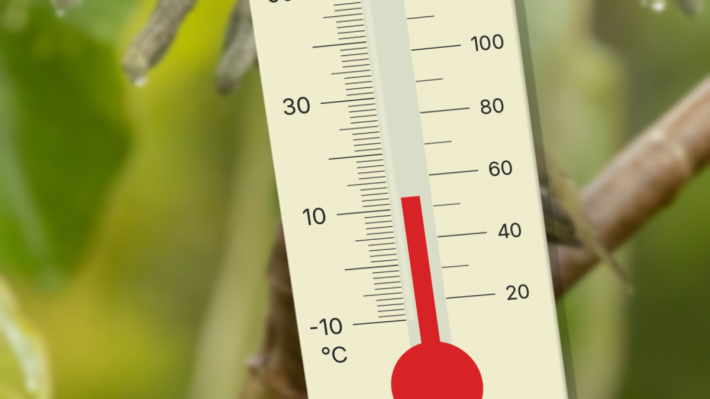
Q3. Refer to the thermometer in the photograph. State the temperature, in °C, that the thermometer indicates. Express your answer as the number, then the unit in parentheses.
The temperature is 12 (°C)
